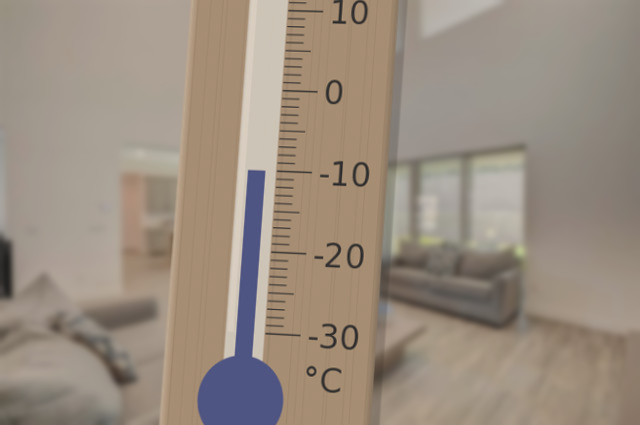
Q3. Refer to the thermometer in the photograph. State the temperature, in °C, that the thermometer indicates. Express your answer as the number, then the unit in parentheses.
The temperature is -10 (°C)
